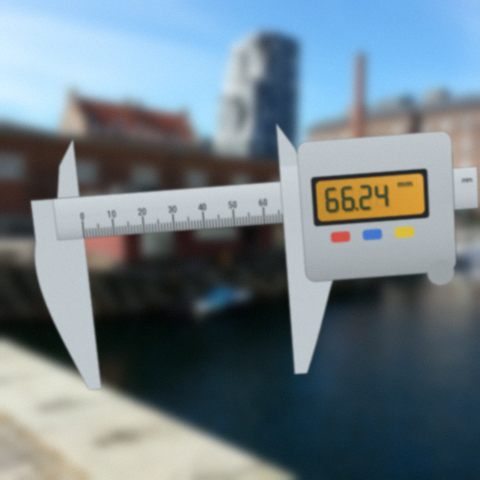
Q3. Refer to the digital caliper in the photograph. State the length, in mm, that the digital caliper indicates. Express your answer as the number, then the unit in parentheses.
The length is 66.24 (mm)
